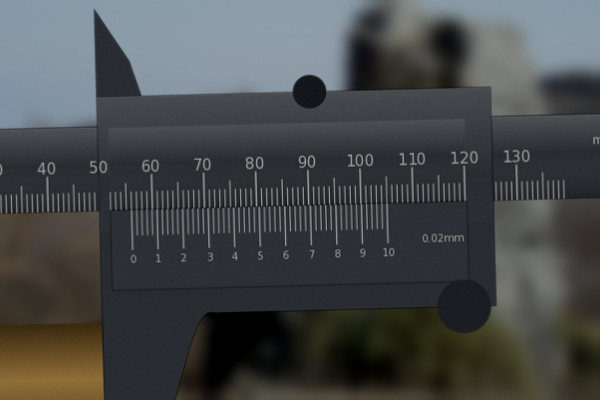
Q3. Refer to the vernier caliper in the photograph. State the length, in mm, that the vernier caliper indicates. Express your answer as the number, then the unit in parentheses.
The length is 56.0 (mm)
